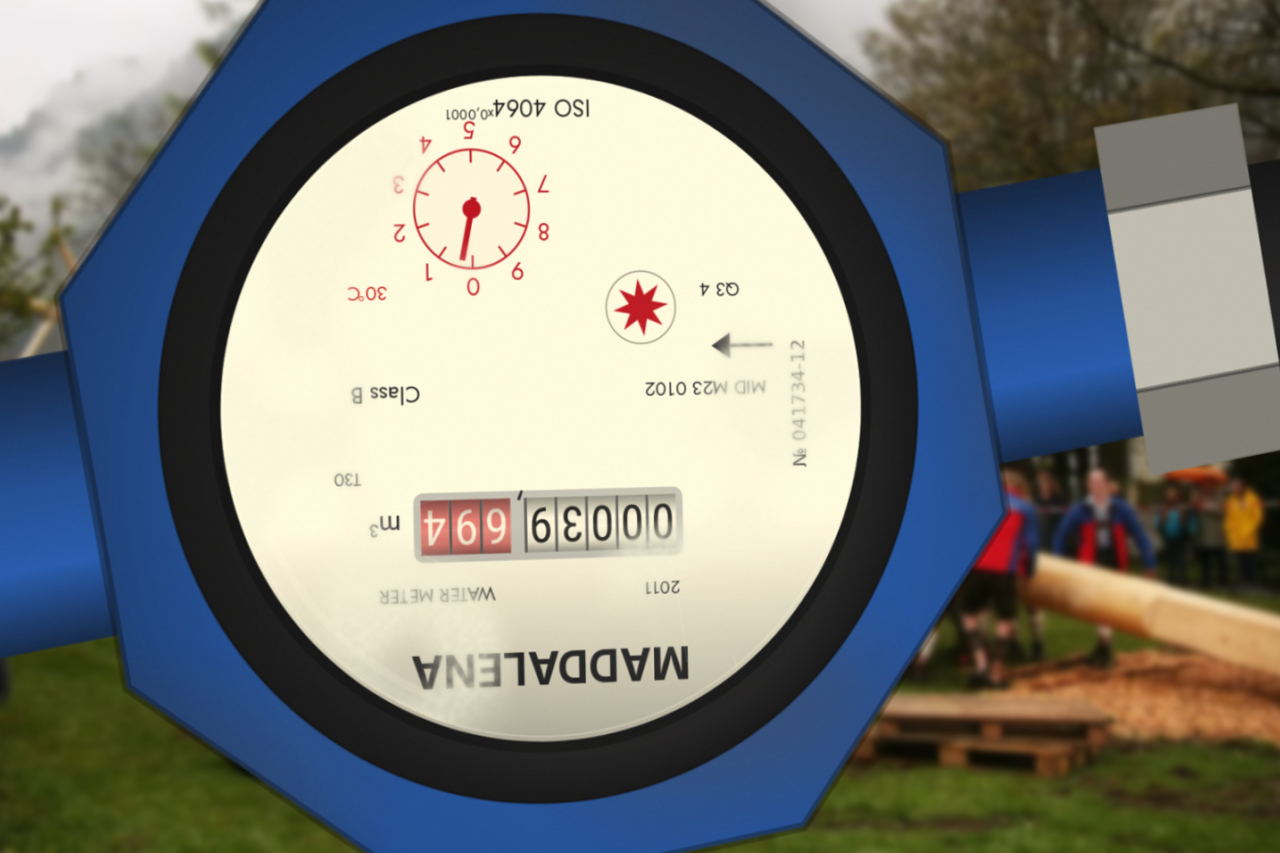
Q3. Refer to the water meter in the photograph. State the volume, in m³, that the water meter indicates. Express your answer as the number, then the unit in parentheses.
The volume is 39.6940 (m³)
